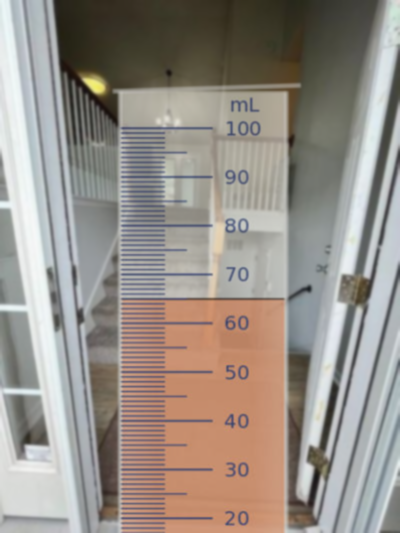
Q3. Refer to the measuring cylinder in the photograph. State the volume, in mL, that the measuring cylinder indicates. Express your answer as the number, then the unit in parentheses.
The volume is 65 (mL)
